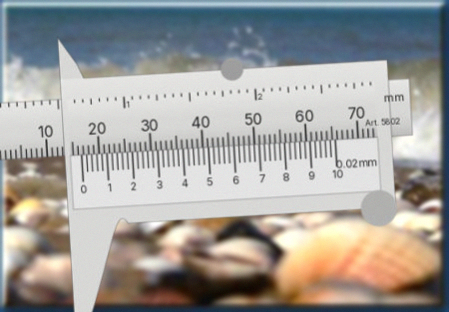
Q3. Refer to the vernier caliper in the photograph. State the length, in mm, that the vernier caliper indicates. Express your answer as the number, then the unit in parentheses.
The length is 16.6 (mm)
